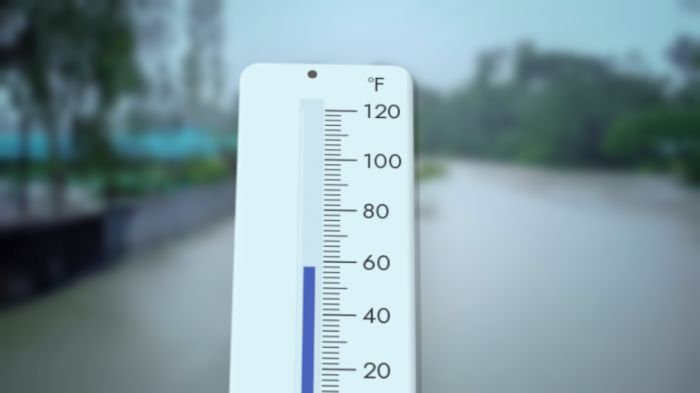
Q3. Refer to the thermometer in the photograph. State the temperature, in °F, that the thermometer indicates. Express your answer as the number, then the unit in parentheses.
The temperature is 58 (°F)
